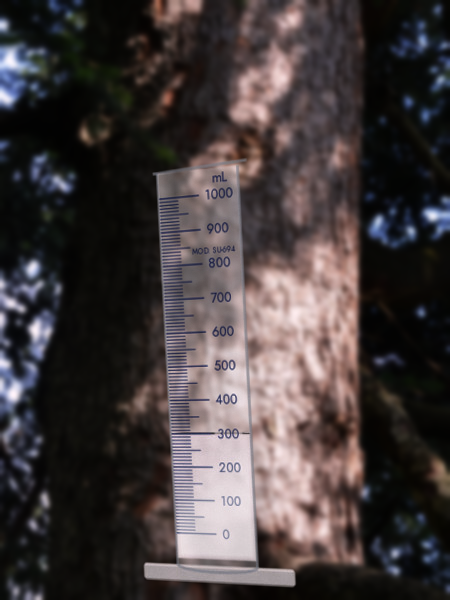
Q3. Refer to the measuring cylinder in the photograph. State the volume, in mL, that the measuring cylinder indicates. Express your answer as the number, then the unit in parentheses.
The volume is 300 (mL)
